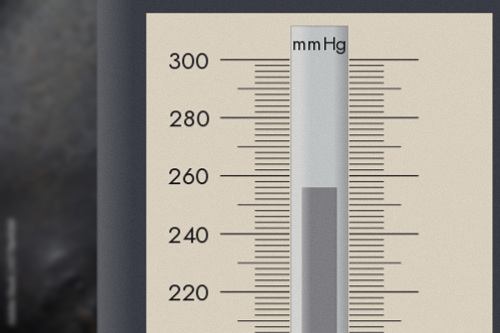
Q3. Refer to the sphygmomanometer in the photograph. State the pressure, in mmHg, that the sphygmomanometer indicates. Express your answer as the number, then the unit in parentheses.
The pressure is 256 (mmHg)
